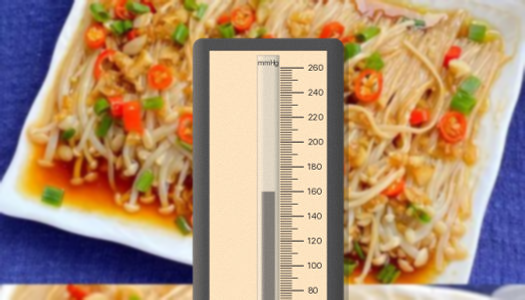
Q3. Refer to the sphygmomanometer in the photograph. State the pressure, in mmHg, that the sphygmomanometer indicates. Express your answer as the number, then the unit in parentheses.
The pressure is 160 (mmHg)
